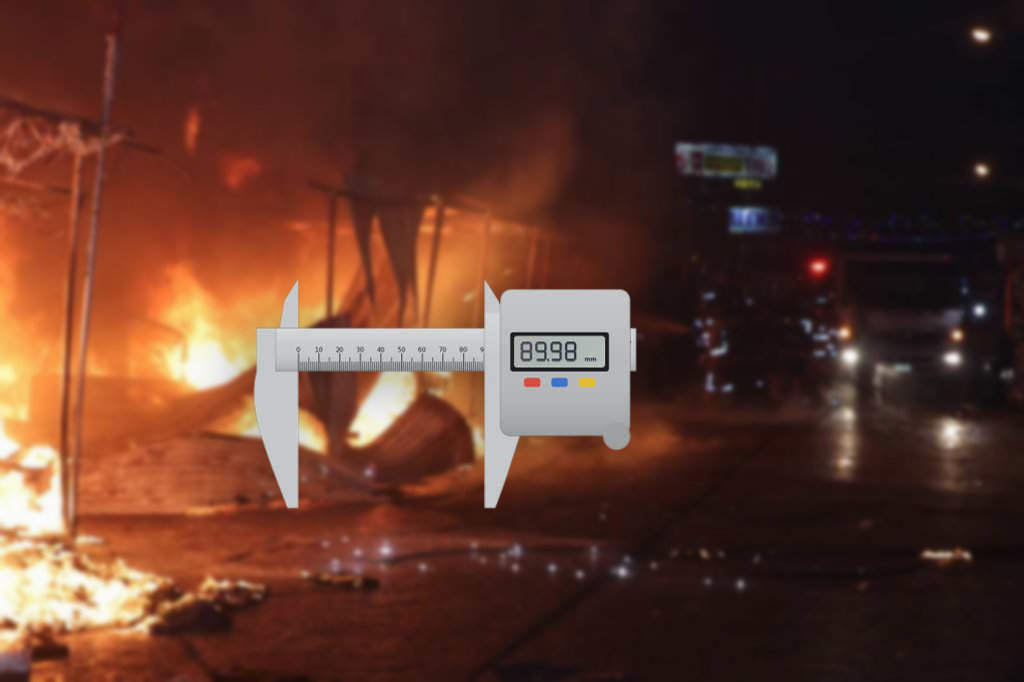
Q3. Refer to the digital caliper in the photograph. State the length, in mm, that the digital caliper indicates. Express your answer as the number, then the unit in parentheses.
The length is 89.98 (mm)
